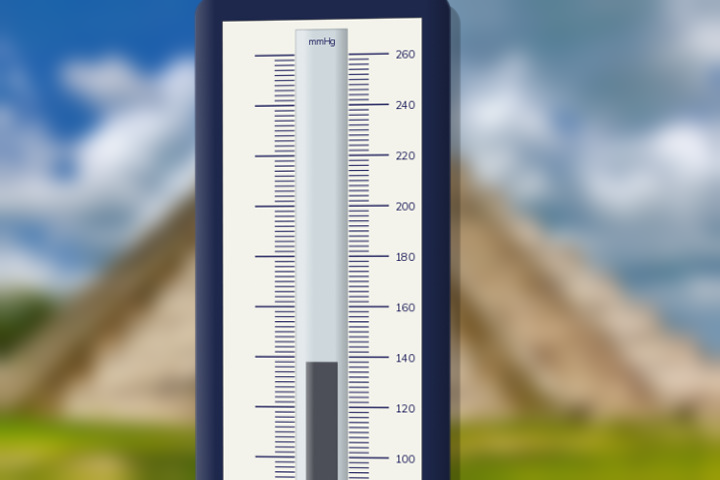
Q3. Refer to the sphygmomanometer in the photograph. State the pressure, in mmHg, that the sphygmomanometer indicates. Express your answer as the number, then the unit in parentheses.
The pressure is 138 (mmHg)
